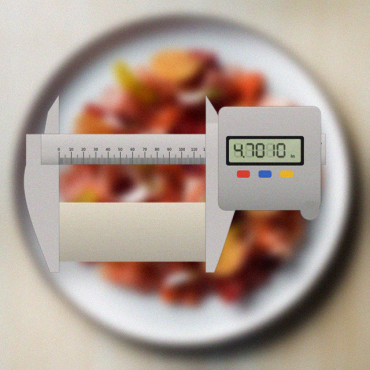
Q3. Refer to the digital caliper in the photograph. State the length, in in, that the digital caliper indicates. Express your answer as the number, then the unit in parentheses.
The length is 4.7010 (in)
